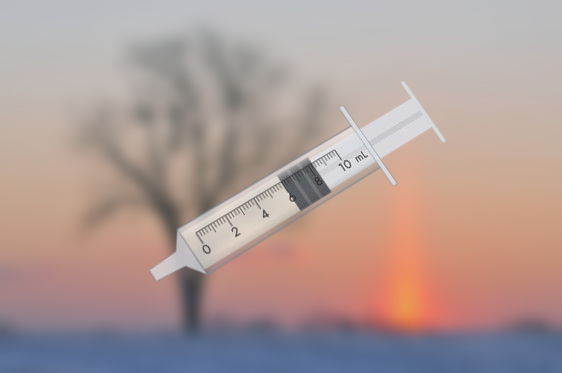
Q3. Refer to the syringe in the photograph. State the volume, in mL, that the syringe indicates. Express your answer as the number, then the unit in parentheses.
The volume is 6 (mL)
